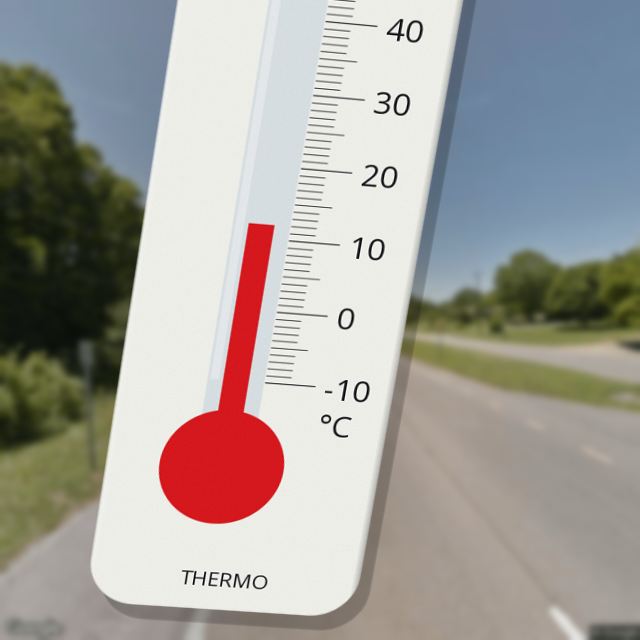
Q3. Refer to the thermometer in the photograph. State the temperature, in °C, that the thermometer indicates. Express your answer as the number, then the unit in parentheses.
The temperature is 12 (°C)
